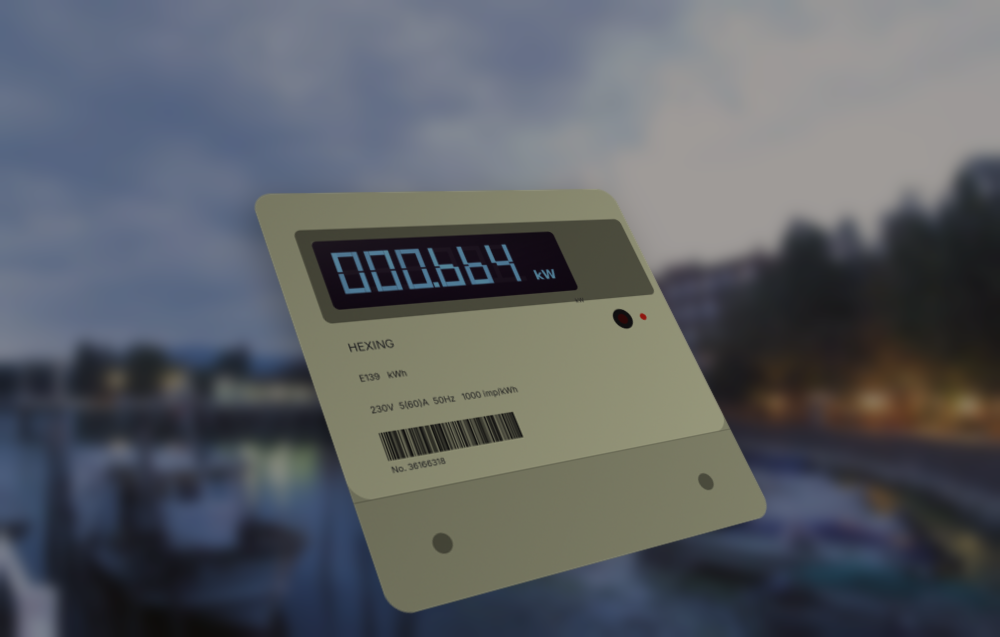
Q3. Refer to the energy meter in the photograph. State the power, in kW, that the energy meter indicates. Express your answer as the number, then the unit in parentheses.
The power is 0.664 (kW)
